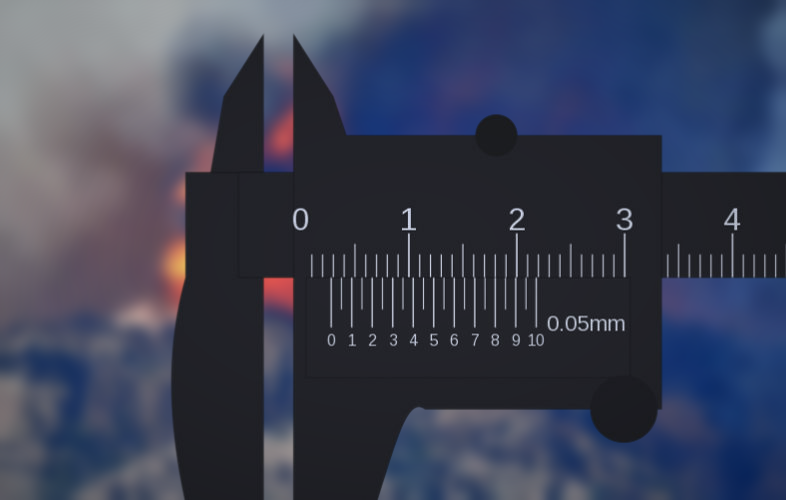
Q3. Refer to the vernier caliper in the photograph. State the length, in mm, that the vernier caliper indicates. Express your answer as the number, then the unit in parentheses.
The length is 2.8 (mm)
